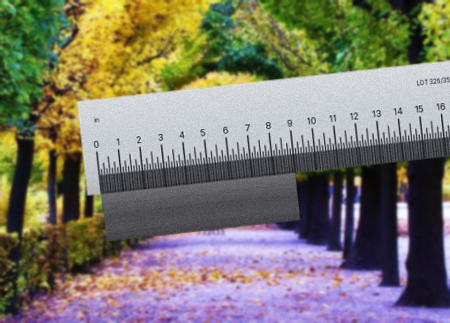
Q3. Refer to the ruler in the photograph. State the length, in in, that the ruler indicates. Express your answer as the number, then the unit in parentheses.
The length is 9 (in)
